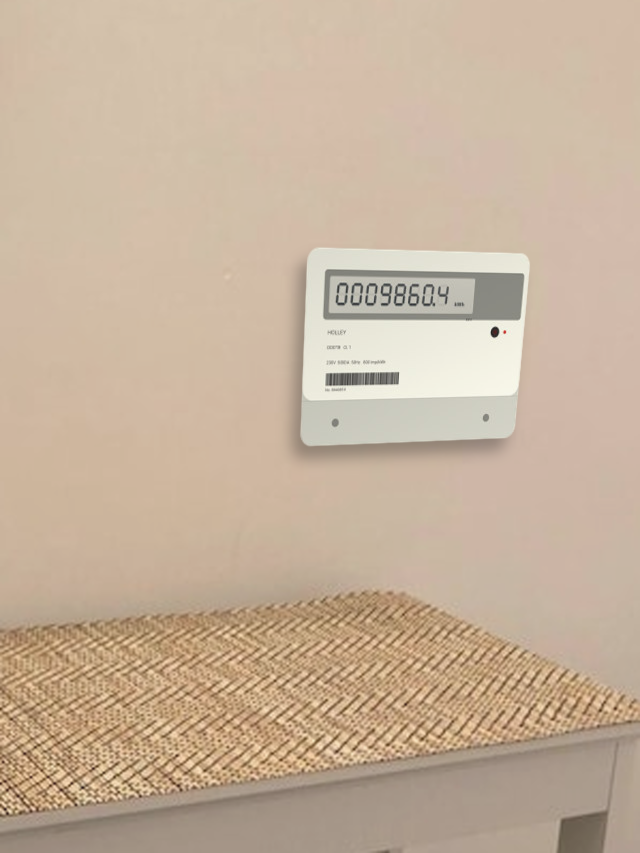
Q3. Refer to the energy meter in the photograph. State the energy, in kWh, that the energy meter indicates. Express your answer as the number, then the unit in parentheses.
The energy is 9860.4 (kWh)
